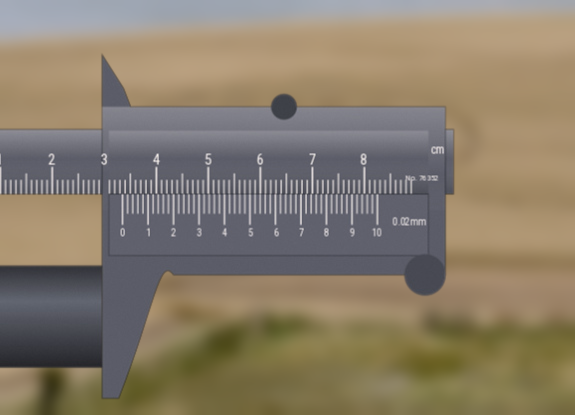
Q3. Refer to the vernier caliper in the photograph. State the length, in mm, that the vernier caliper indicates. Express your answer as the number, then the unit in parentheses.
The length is 33.5 (mm)
